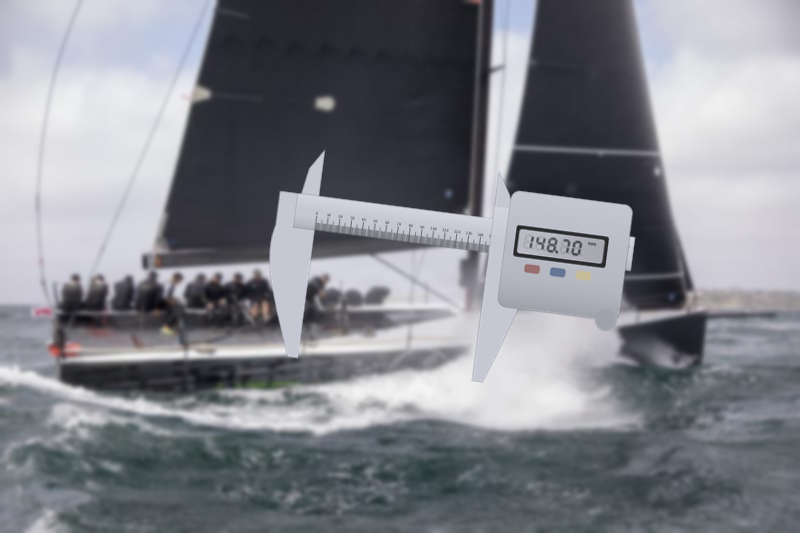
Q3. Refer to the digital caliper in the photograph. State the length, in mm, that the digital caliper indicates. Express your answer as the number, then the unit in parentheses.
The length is 148.70 (mm)
